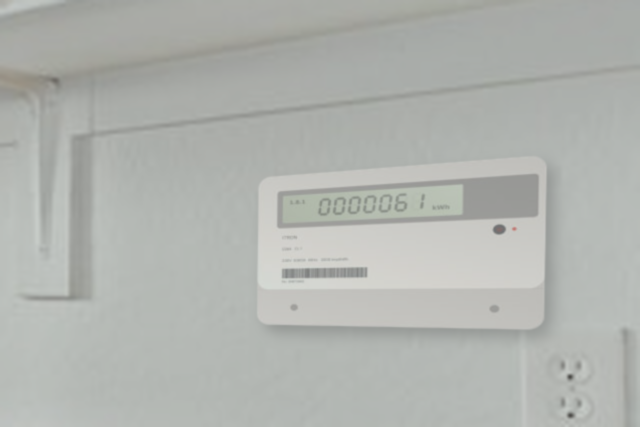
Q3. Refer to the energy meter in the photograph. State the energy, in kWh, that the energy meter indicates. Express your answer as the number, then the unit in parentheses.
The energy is 61 (kWh)
